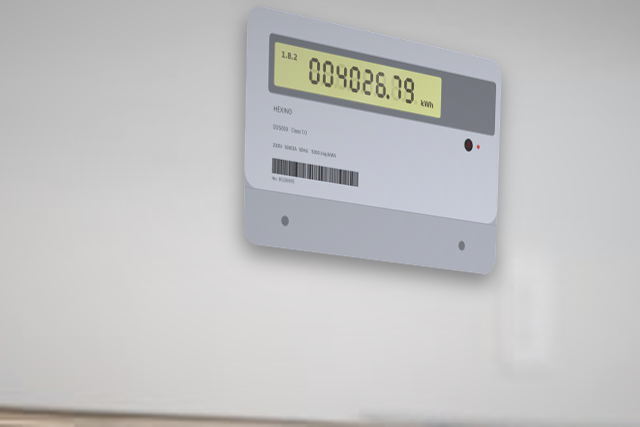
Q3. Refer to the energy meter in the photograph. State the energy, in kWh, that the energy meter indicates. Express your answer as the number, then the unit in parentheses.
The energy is 4026.79 (kWh)
